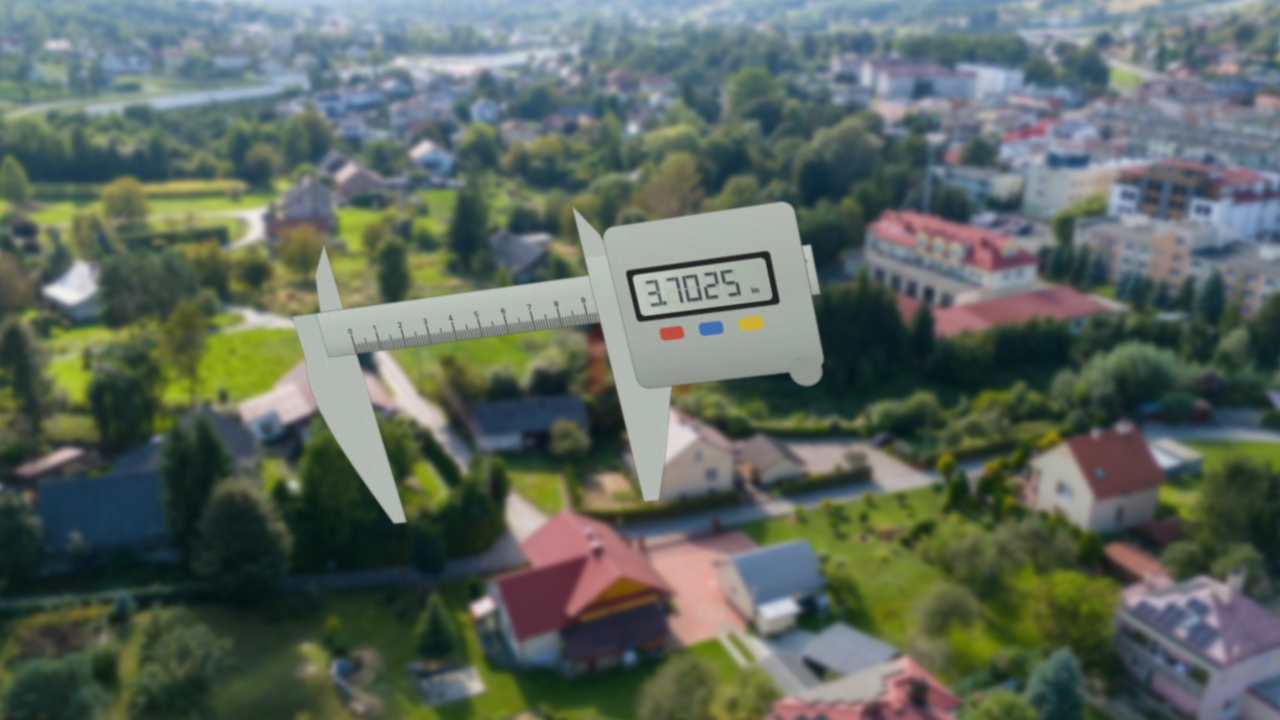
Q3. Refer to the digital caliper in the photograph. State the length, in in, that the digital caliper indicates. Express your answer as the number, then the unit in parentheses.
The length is 3.7025 (in)
